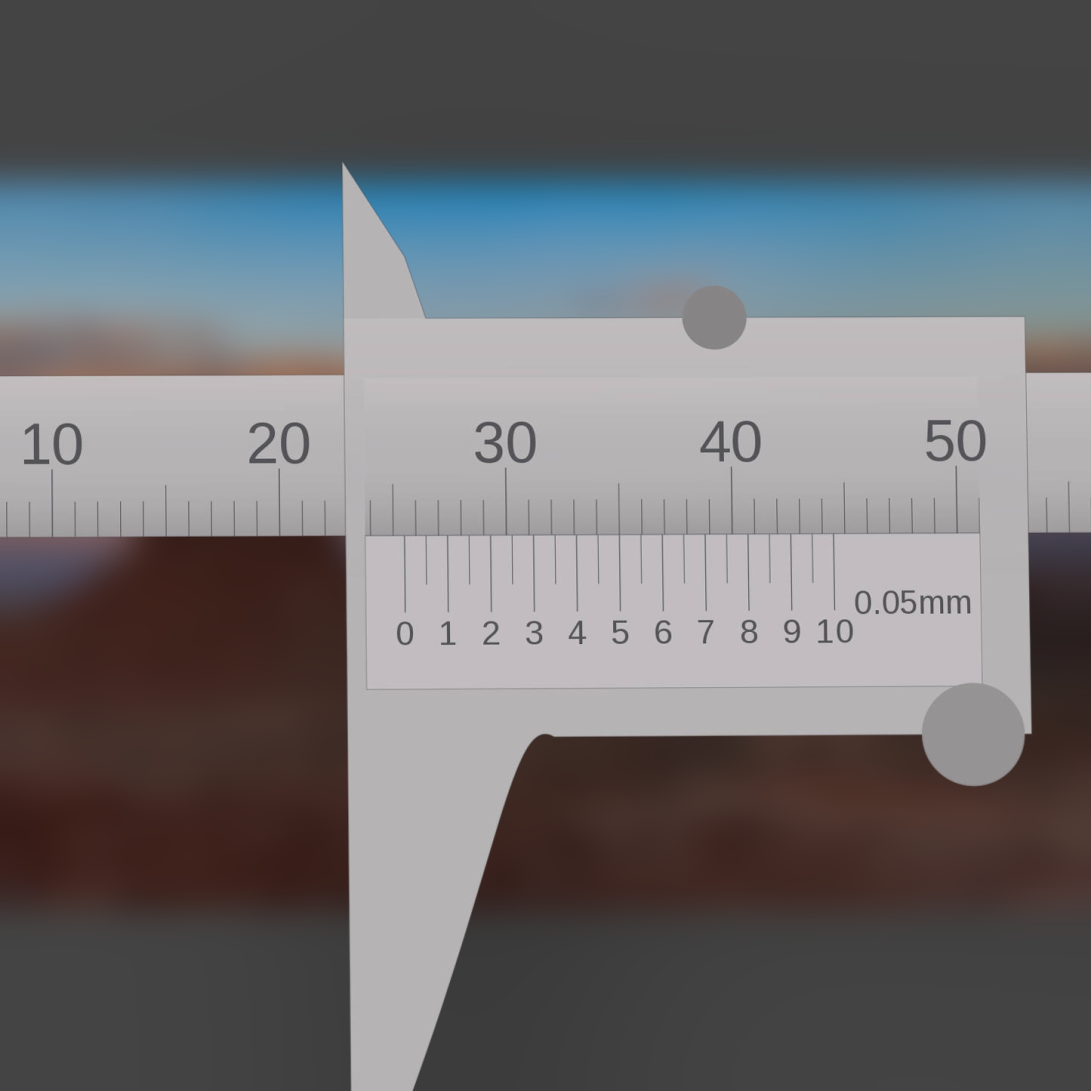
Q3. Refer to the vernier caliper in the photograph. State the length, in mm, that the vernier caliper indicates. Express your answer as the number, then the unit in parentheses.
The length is 25.50 (mm)
